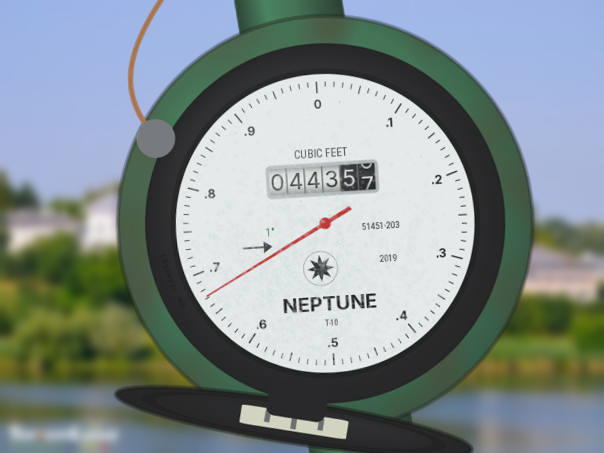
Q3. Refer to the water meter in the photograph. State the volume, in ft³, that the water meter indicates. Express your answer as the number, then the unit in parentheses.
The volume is 44356.67 (ft³)
